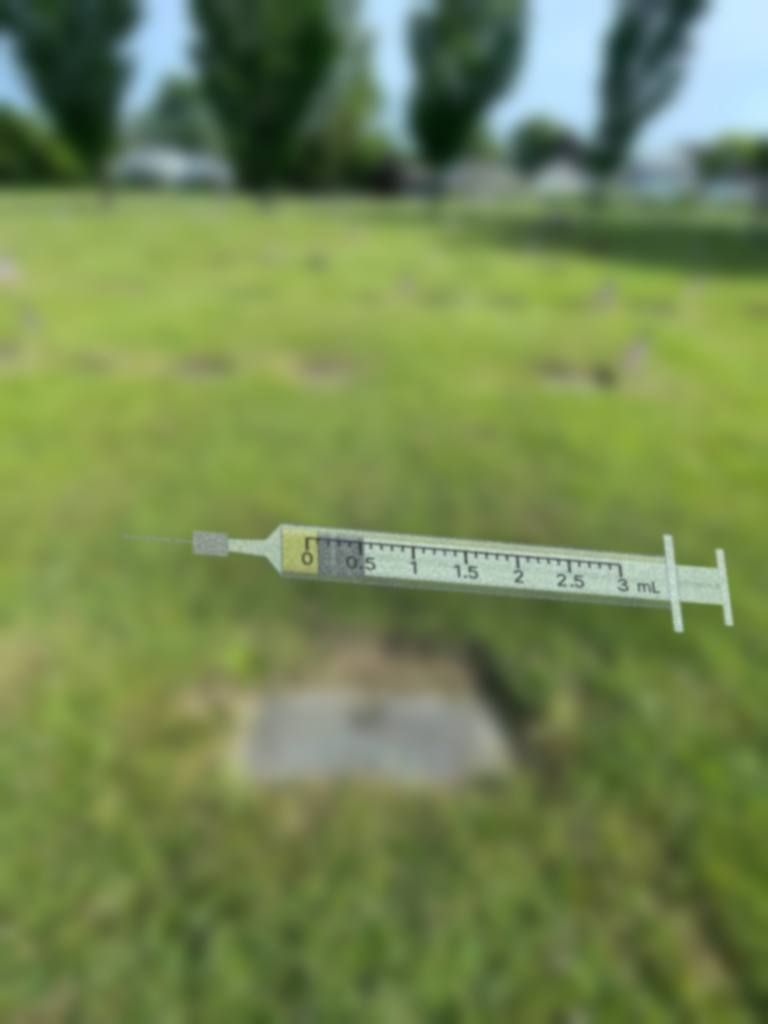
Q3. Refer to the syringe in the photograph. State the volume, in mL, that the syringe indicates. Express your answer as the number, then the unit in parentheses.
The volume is 0.1 (mL)
